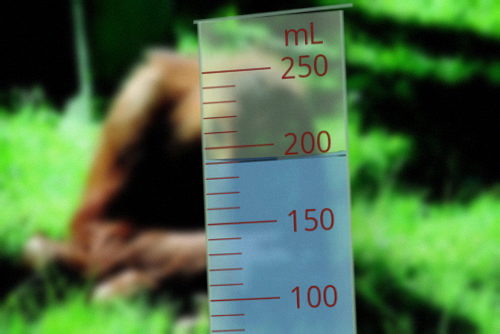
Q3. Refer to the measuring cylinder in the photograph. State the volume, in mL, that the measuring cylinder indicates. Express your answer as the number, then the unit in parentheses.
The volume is 190 (mL)
